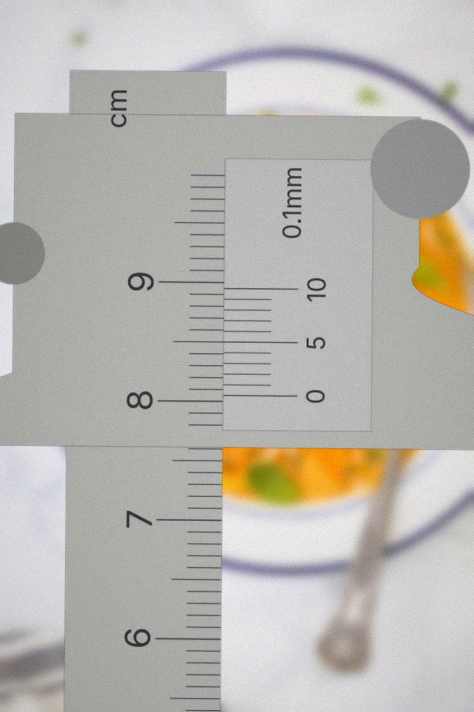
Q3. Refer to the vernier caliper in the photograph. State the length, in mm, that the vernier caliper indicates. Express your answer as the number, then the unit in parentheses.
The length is 80.5 (mm)
